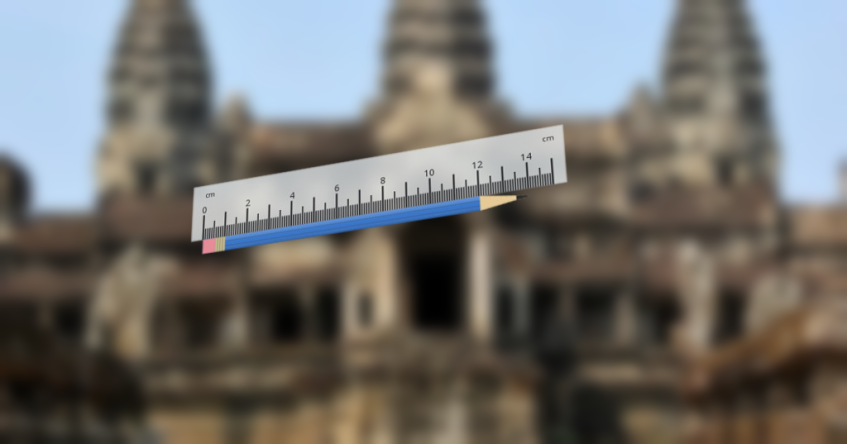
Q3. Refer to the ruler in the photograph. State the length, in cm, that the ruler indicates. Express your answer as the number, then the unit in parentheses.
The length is 14 (cm)
